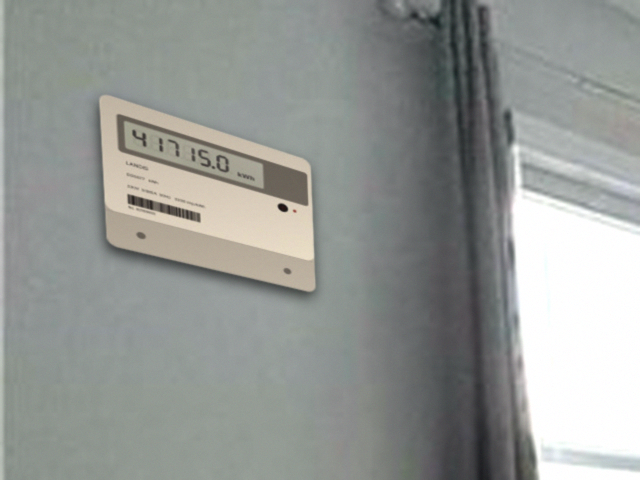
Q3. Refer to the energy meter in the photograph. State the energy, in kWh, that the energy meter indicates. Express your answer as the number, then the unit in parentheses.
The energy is 41715.0 (kWh)
